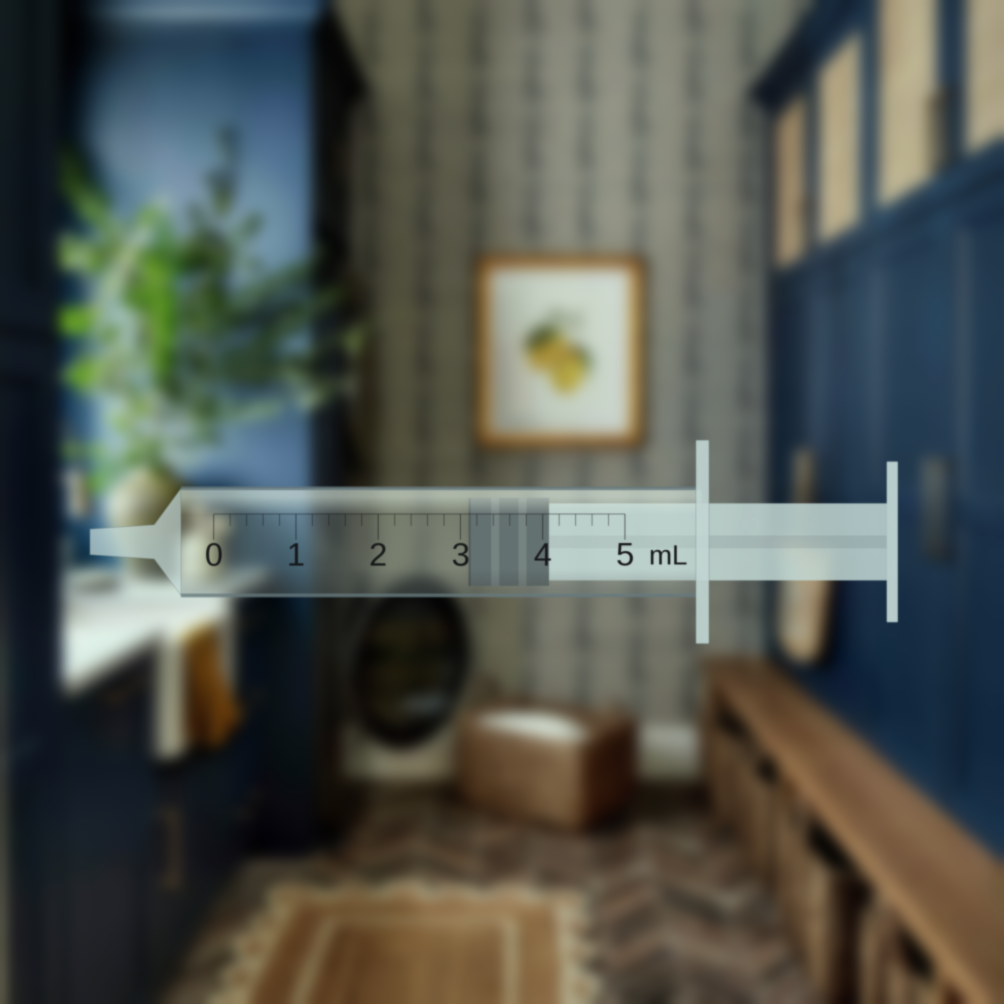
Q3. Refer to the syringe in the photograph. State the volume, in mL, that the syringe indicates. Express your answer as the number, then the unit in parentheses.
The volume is 3.1 (mL)
